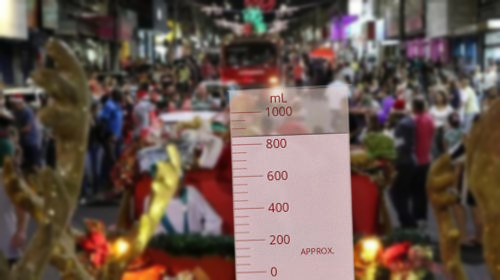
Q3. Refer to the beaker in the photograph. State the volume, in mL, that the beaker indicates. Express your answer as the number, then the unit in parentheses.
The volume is 850 (mL)
